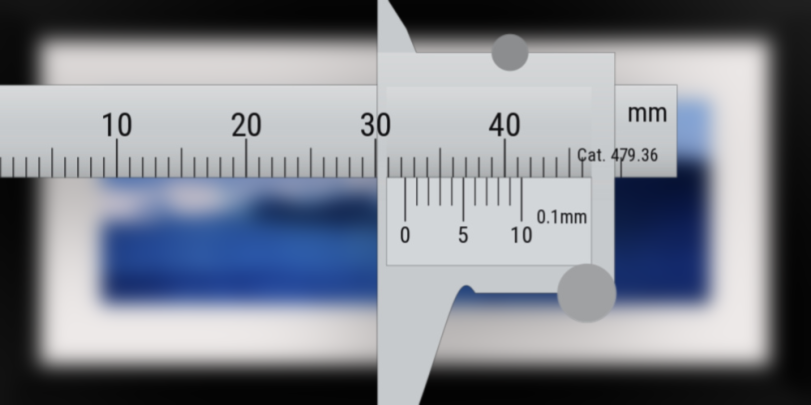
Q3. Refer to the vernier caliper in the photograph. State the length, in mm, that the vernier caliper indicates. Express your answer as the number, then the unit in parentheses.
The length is 32.3 (mm)
